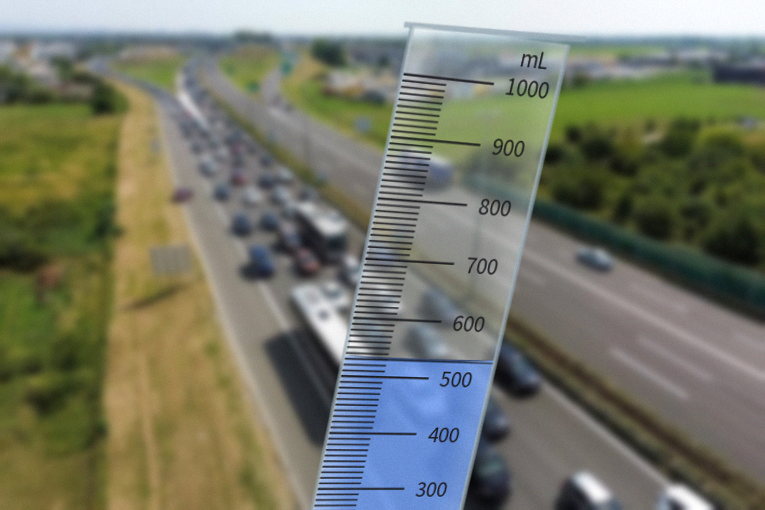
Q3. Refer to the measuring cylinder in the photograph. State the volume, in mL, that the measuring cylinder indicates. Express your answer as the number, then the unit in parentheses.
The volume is 530 (mL)
